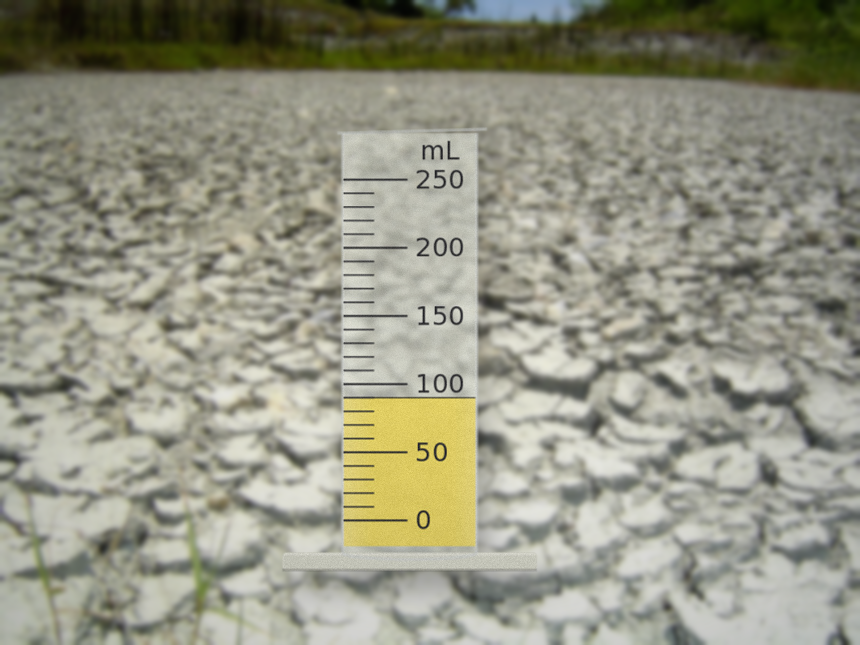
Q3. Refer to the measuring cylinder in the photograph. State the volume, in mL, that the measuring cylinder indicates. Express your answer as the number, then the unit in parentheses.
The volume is 90 (mL)
